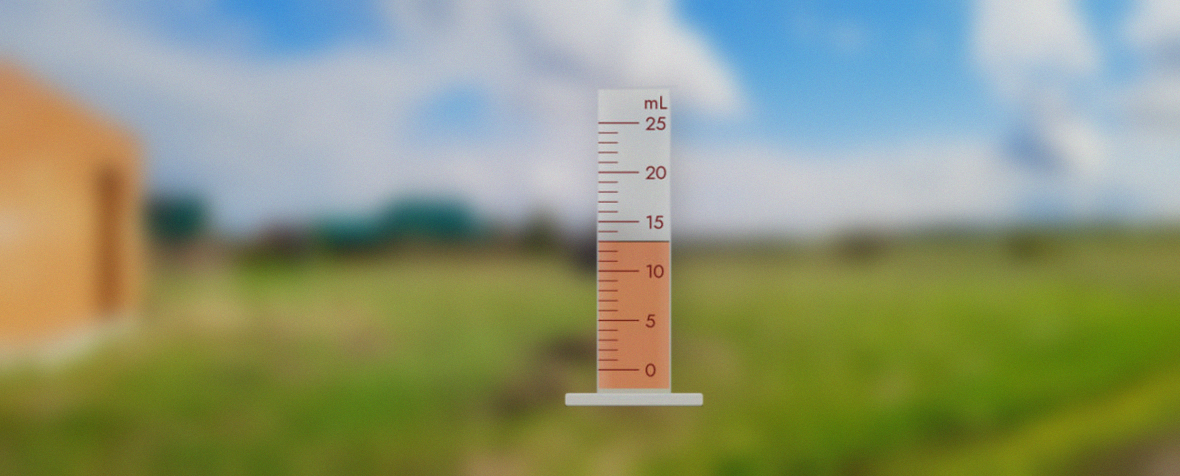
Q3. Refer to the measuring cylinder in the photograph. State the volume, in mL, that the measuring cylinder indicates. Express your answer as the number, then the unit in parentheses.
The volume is 13 (mL)
